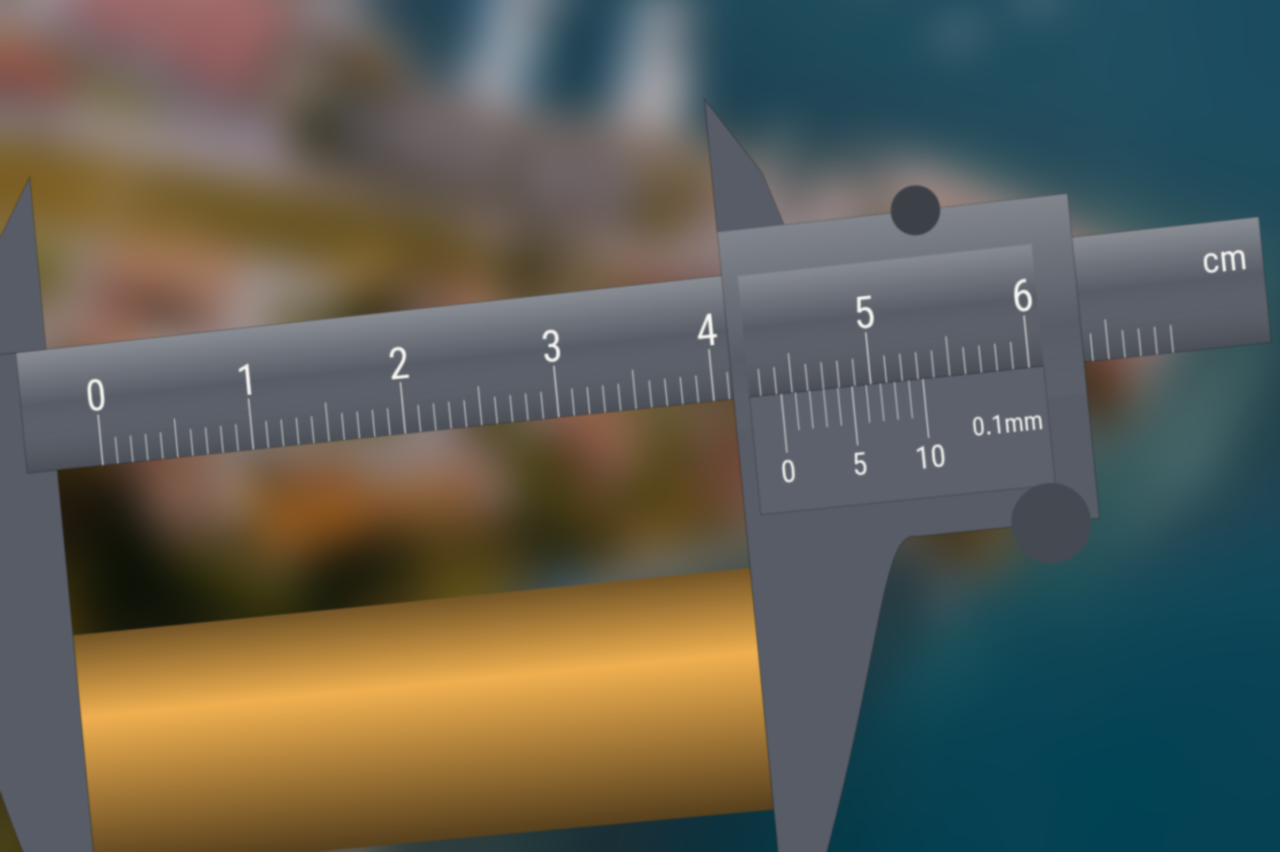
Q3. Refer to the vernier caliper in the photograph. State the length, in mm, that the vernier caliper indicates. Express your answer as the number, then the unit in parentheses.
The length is 44.3 (mm)
